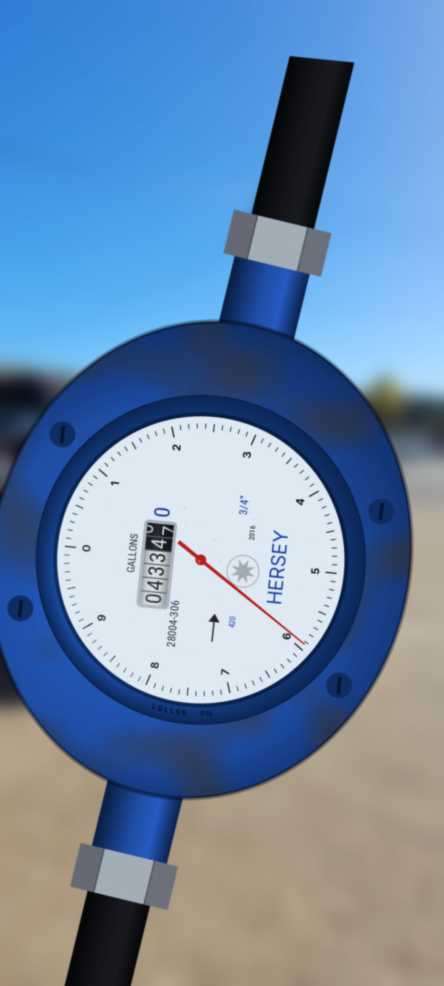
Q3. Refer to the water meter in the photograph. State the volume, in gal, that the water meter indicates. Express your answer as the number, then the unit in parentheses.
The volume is 433465.9 (gal)
